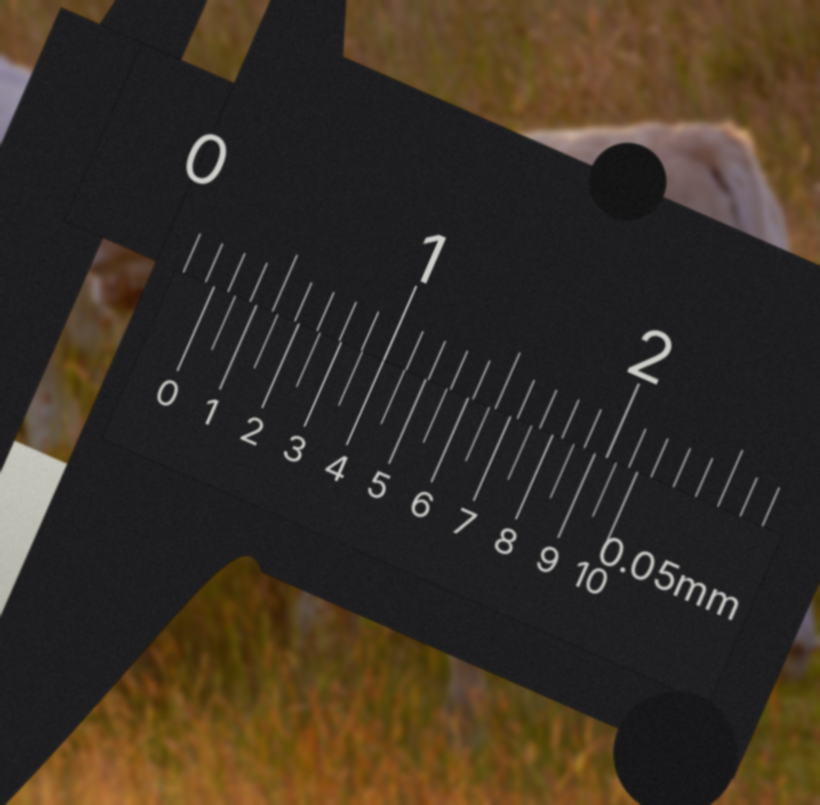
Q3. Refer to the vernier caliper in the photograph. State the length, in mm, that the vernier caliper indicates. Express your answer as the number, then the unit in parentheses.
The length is 2.4 (mm)
